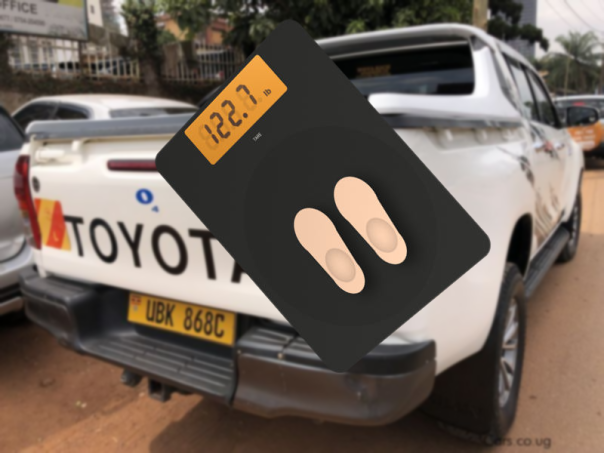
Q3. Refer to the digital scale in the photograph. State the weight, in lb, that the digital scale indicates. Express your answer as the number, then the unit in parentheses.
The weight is 122.7 (lb)
